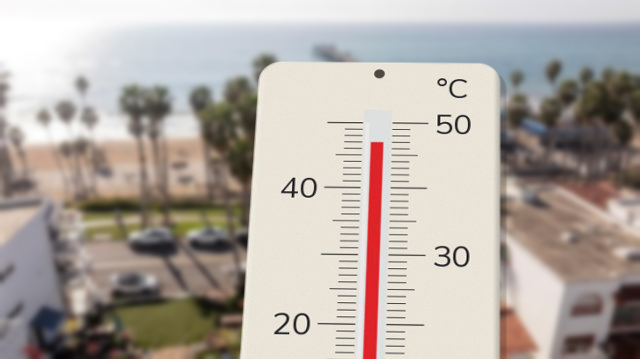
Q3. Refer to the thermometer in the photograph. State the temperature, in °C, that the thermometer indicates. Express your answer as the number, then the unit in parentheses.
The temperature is 47 (°C)
